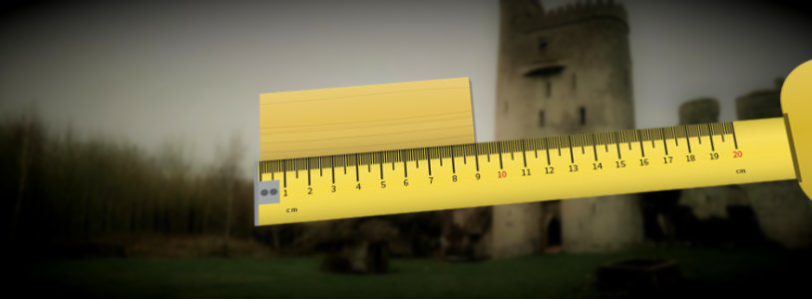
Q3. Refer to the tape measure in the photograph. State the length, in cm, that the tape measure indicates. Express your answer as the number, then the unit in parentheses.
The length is 9 (cm)
